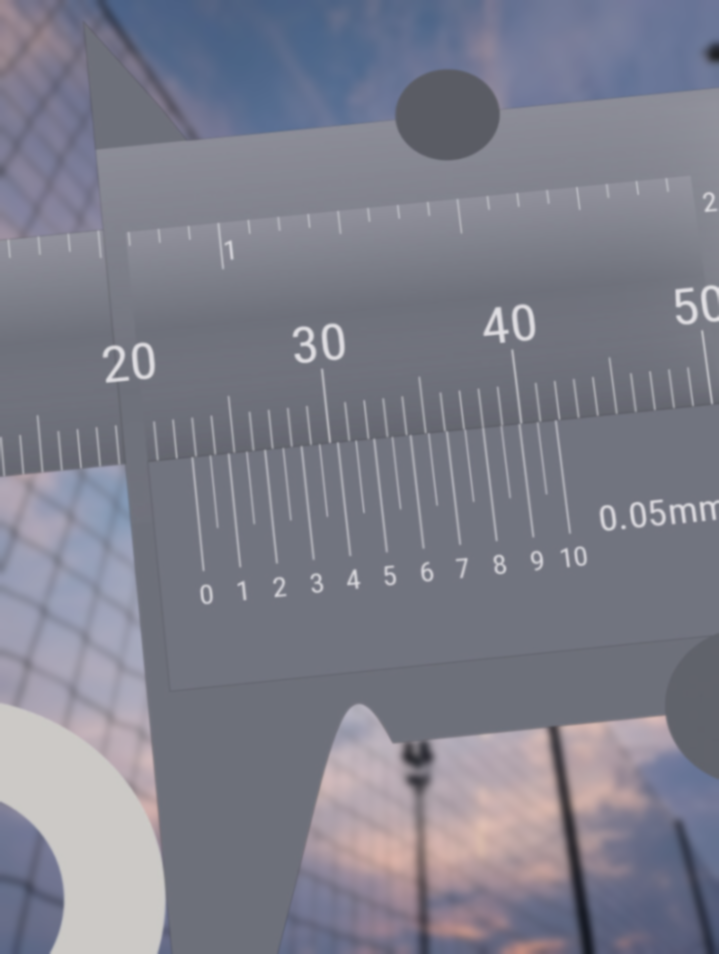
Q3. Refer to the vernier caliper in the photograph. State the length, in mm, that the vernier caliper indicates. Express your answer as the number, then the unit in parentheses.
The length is 22.8 (mm)
